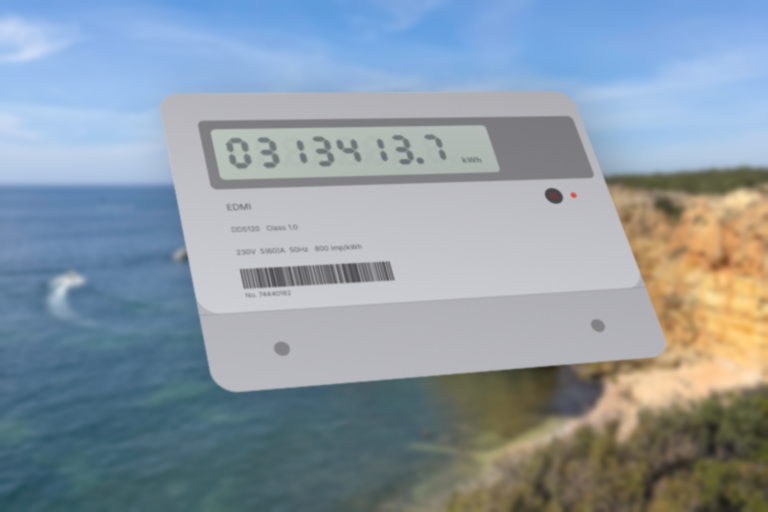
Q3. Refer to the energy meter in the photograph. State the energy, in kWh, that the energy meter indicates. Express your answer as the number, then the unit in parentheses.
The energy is 313413.7 (kWh)
